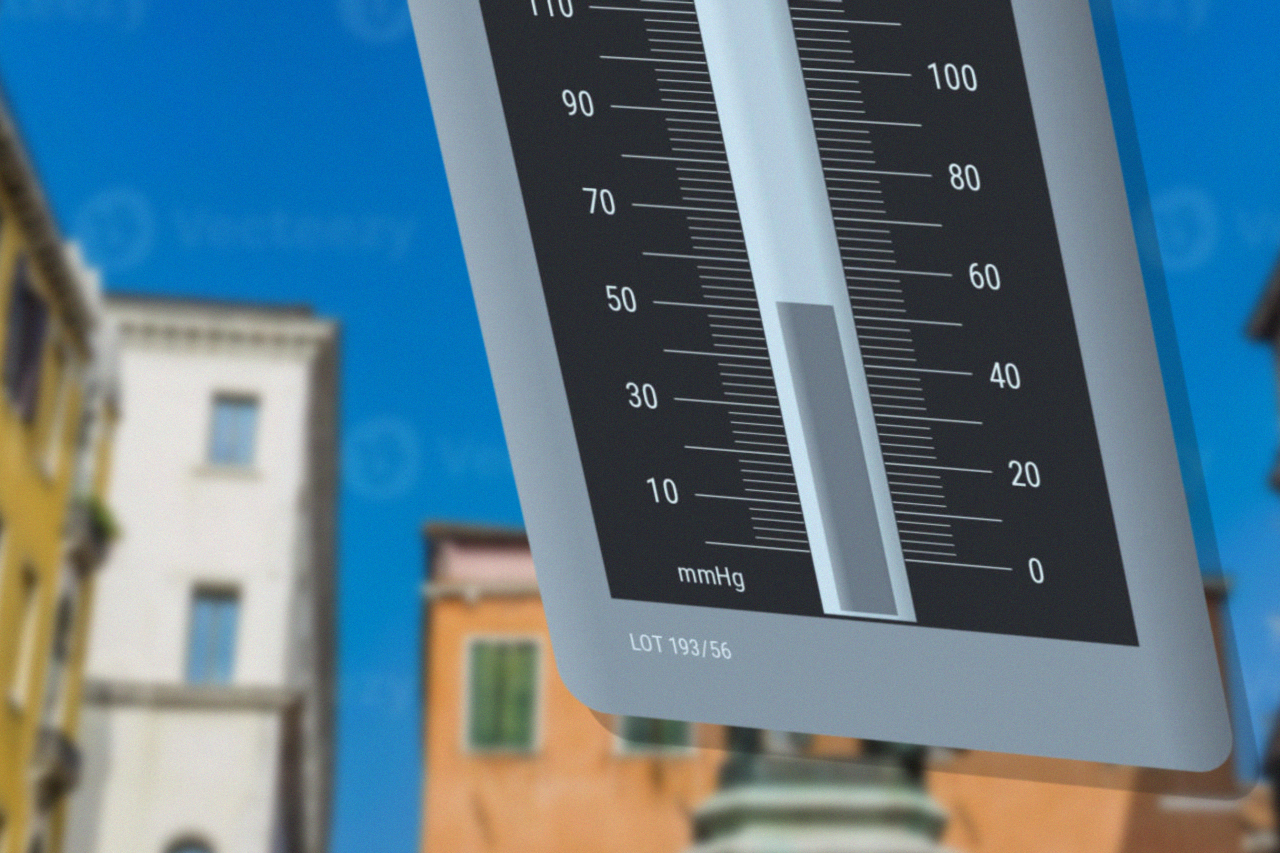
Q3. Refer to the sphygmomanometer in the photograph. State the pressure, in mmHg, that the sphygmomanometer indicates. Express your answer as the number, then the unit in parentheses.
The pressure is 52 (mmHg)
